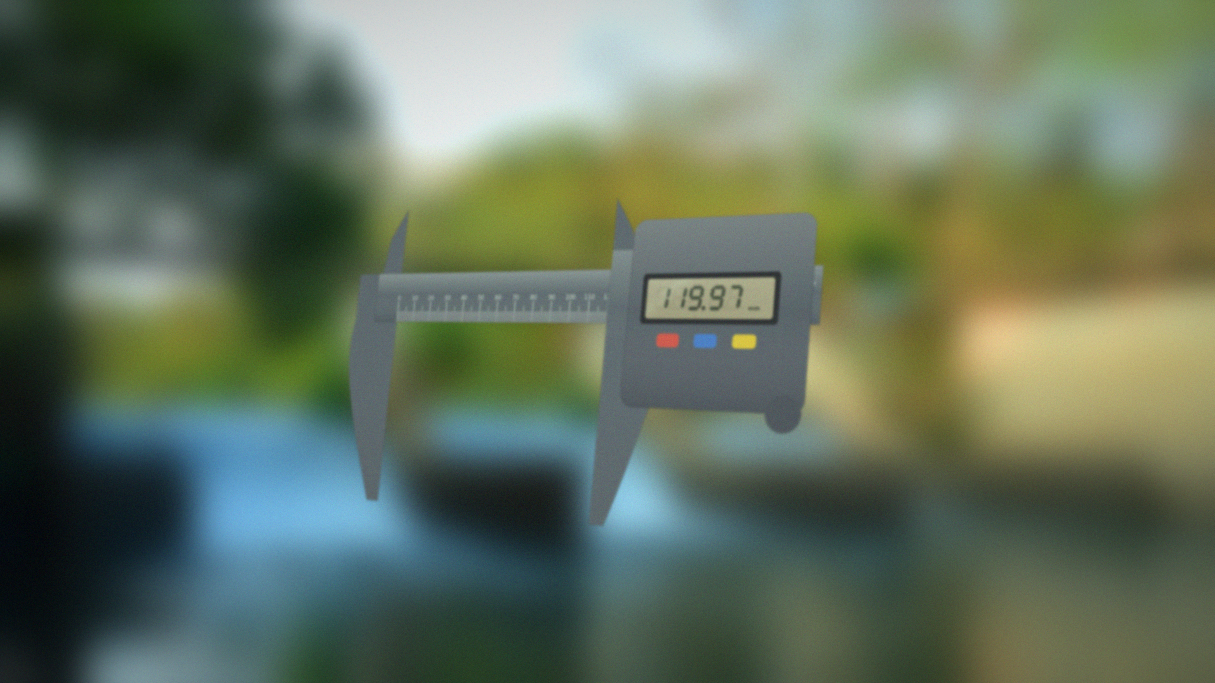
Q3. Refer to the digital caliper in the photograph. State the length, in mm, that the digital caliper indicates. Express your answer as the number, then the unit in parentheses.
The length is 119.97 (mm)
